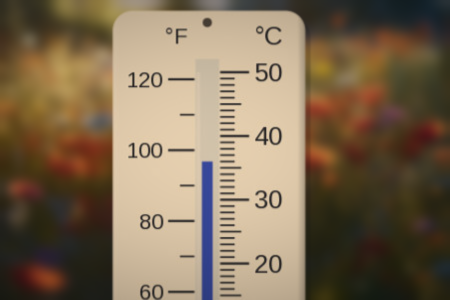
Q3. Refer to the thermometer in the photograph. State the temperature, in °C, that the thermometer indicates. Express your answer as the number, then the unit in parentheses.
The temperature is 36 (°C)
